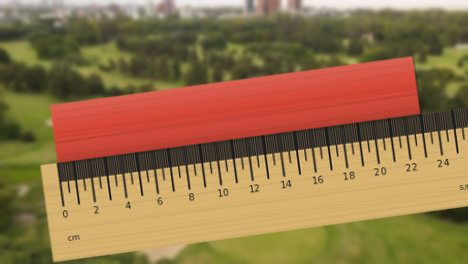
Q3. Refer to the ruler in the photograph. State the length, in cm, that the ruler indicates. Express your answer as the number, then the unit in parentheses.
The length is 23 (cm)
